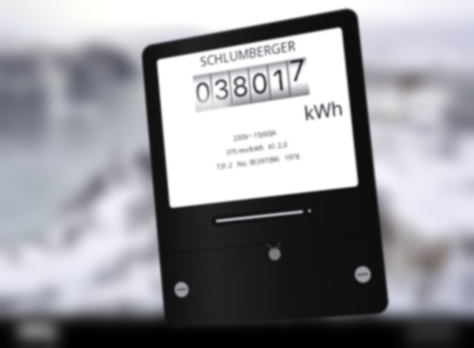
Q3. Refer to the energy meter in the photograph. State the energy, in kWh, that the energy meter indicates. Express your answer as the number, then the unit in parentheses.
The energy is 38017 (kWh)
